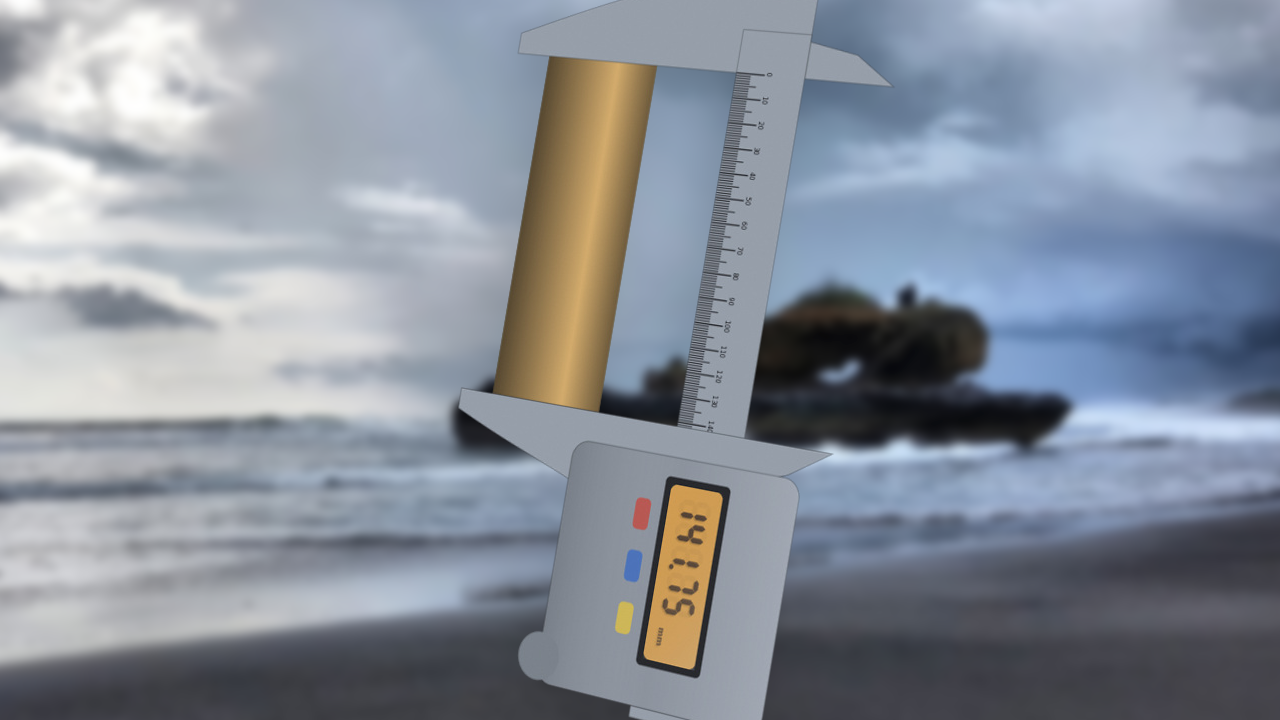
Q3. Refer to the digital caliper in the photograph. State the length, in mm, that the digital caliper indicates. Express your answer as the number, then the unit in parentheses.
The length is 141.75 (mm)
